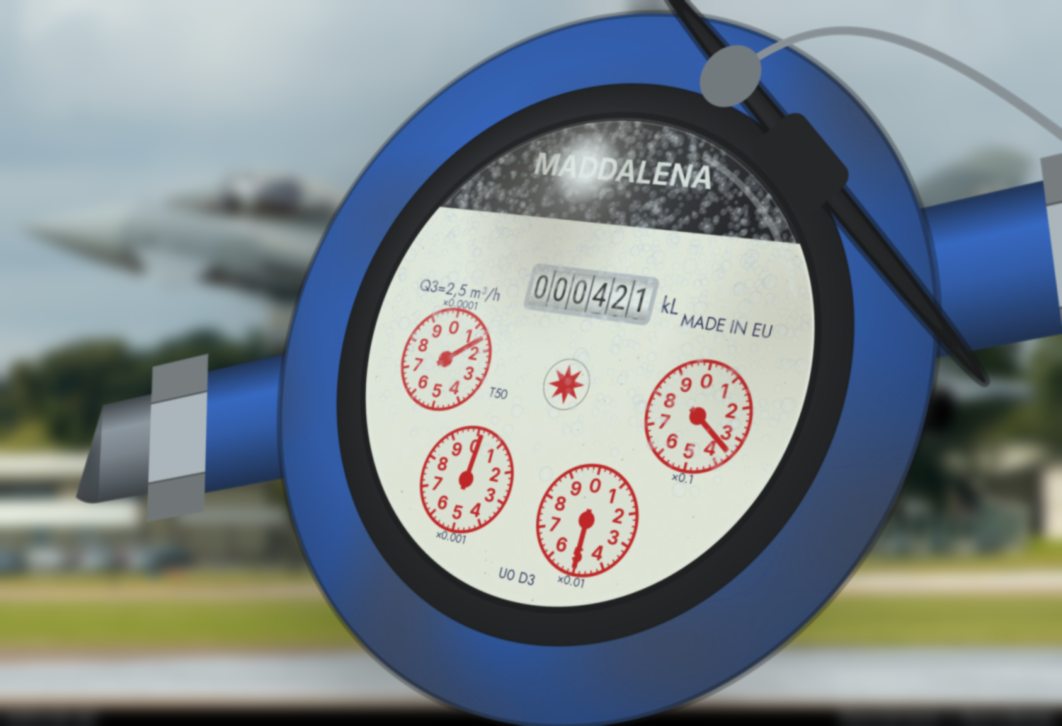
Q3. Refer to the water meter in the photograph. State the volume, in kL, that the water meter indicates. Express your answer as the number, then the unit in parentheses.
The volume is 421.3501 (kL)
